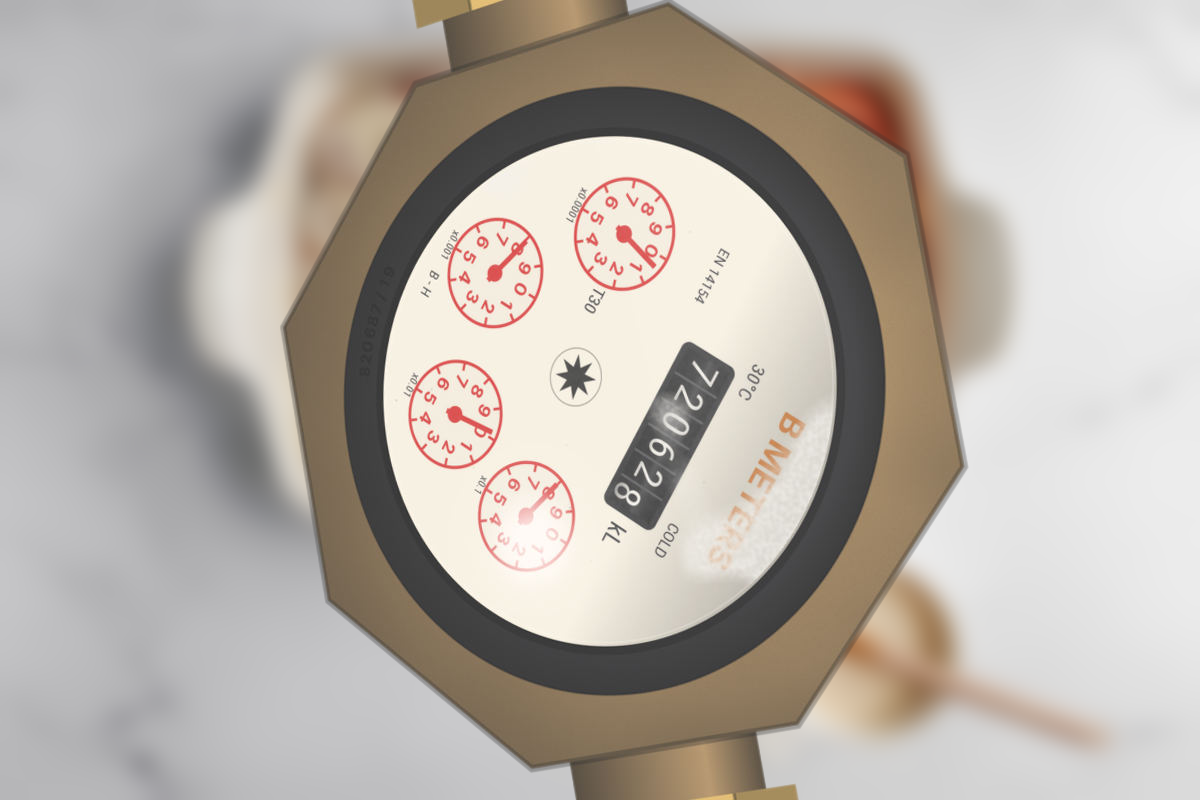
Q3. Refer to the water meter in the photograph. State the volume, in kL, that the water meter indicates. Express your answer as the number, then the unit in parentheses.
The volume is 720627.7980 (kL)
